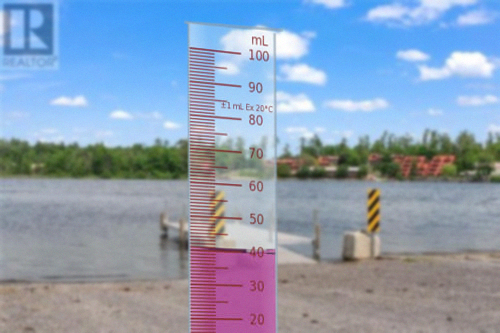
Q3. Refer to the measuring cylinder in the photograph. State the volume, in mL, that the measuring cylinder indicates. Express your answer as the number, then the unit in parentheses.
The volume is 40 (mL)
